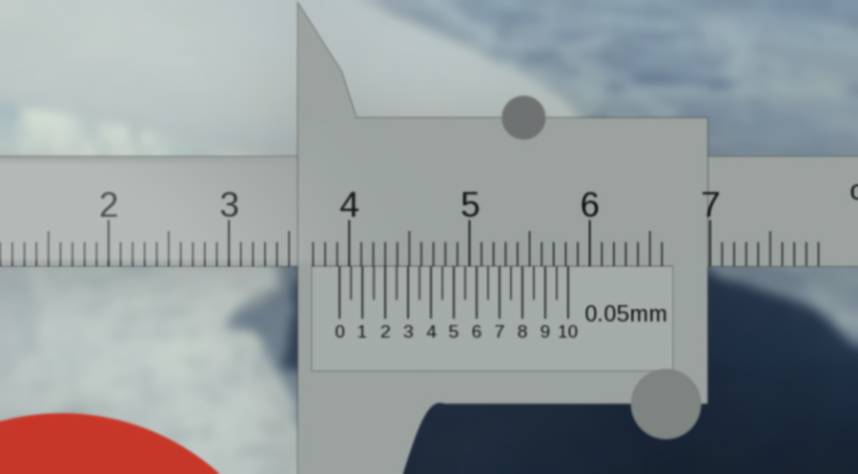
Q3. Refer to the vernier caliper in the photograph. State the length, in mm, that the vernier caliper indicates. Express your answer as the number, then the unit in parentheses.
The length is 39.2 (mm)
